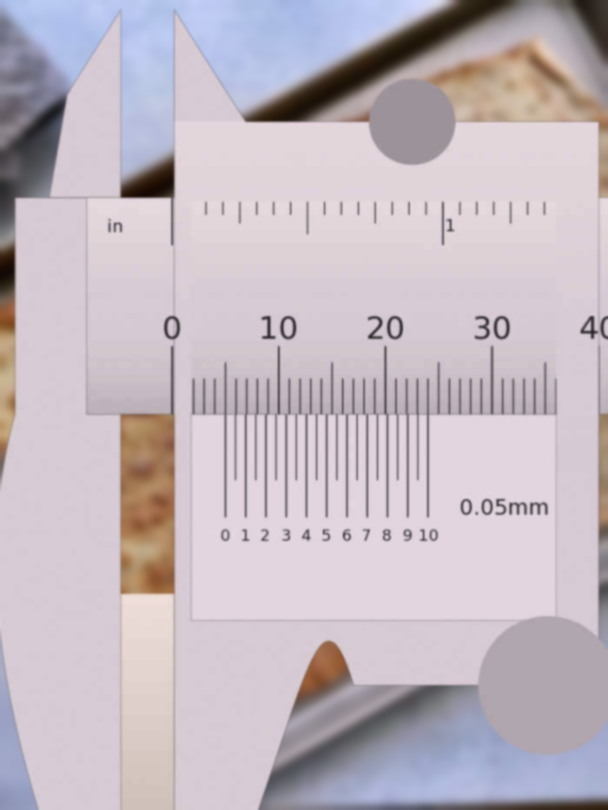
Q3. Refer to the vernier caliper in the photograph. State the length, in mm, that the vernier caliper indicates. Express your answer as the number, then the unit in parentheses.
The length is 5.0 (mm)
